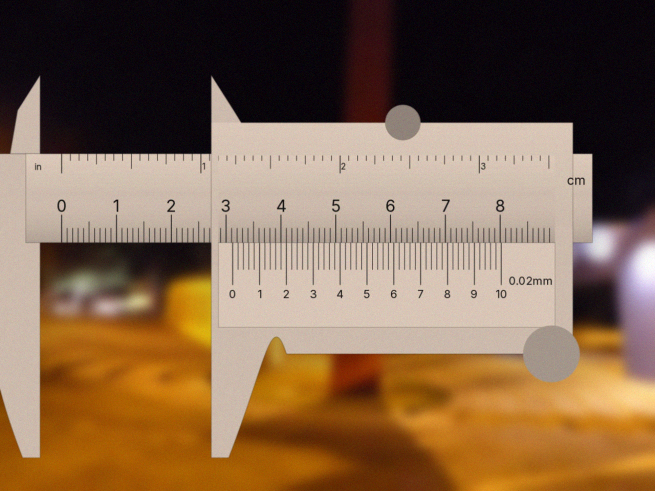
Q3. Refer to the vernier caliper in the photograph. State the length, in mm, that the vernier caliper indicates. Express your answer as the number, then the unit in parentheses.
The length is 31.2 (mm)
